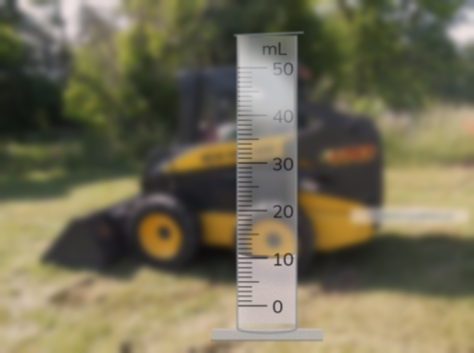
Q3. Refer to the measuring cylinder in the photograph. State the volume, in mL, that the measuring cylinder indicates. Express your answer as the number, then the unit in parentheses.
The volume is 10 (mL)
